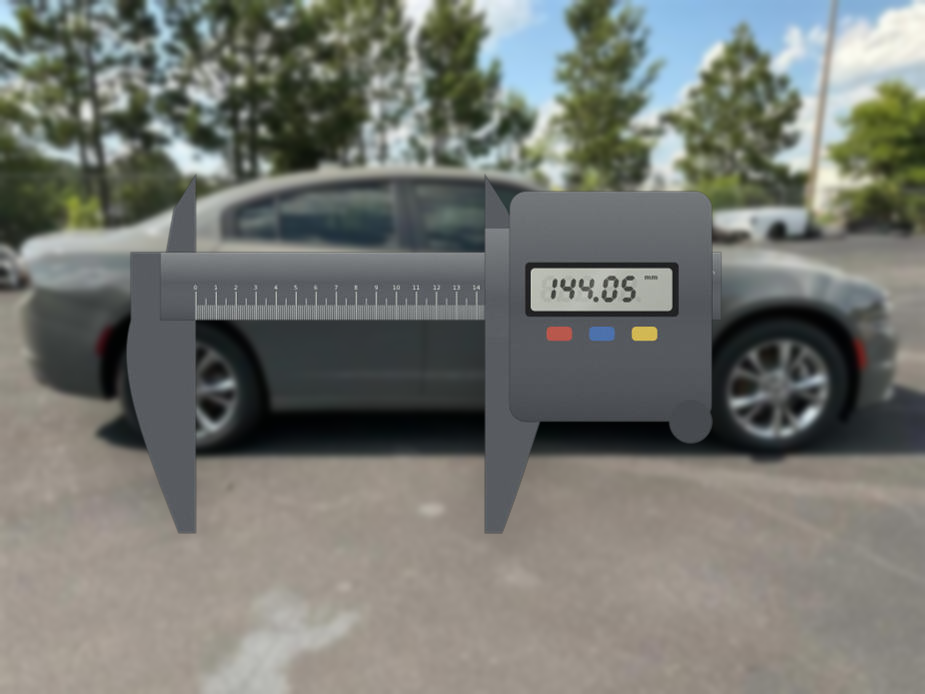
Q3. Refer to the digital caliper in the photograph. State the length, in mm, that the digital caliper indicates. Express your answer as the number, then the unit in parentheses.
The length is 144.05 (mm)
